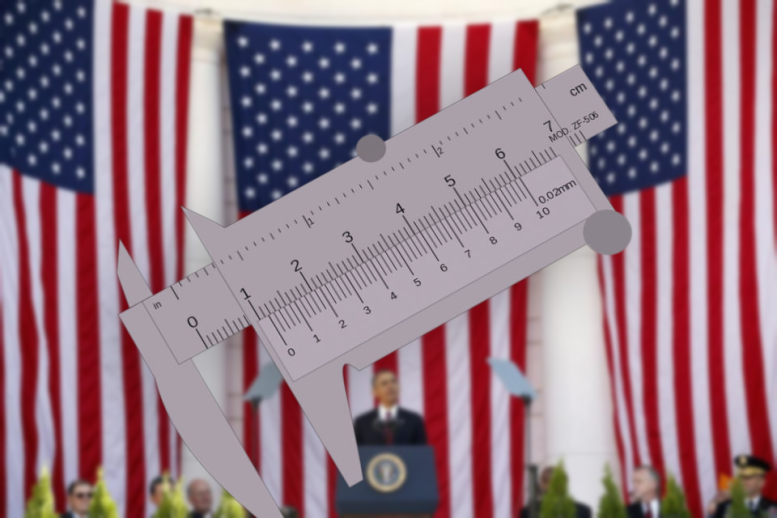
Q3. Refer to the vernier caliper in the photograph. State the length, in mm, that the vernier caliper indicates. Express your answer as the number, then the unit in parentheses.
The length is 11.6 (mm)
